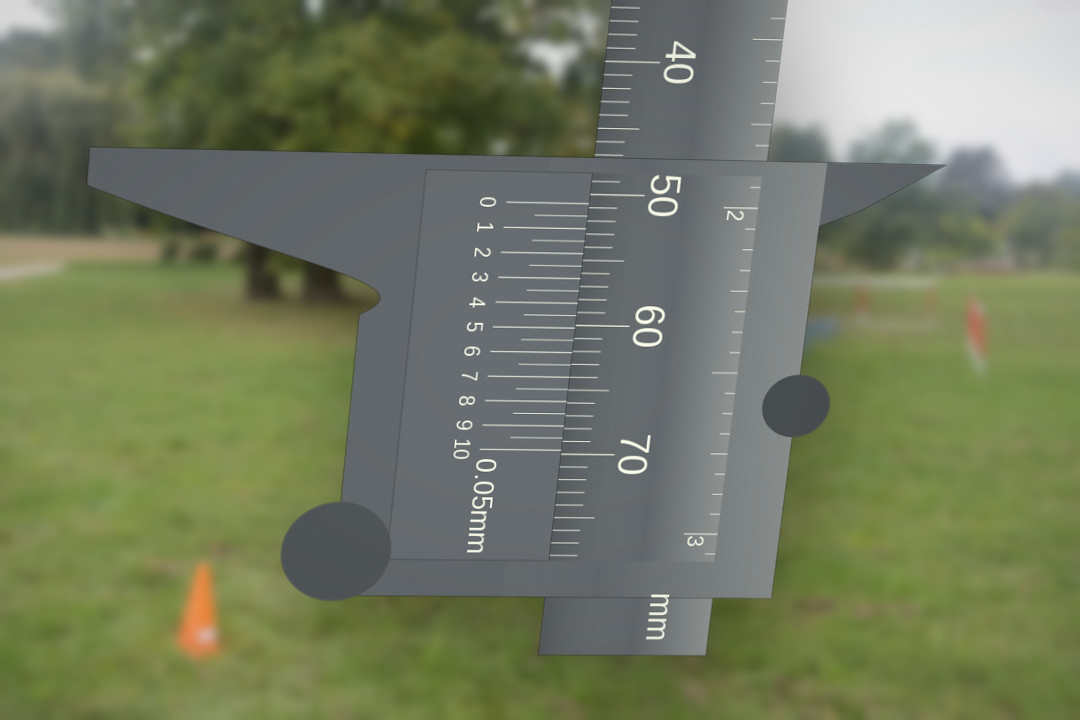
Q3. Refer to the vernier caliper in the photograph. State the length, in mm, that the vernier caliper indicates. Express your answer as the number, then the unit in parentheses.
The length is 50.7 (mm)
